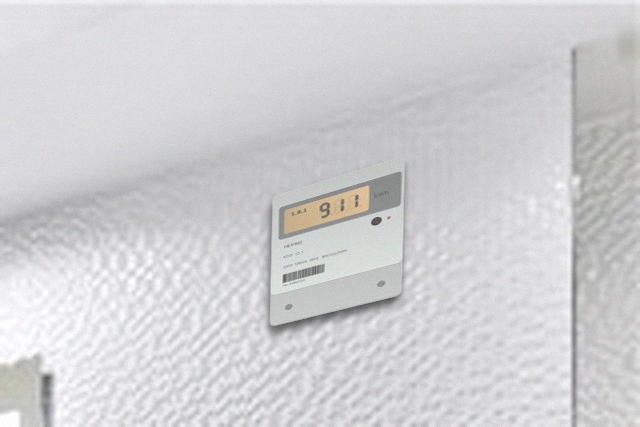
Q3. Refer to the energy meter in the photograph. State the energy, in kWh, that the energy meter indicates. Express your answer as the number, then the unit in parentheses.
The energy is 911 (kWh)
